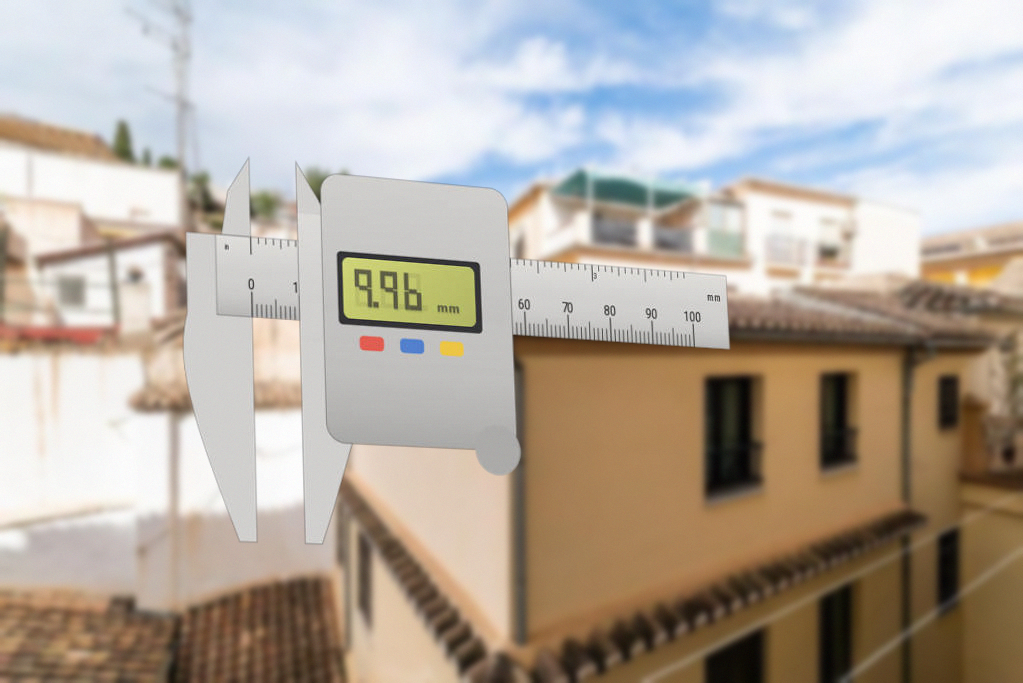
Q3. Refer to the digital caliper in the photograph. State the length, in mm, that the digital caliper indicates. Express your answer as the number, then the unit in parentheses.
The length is 9.96 (mm)
